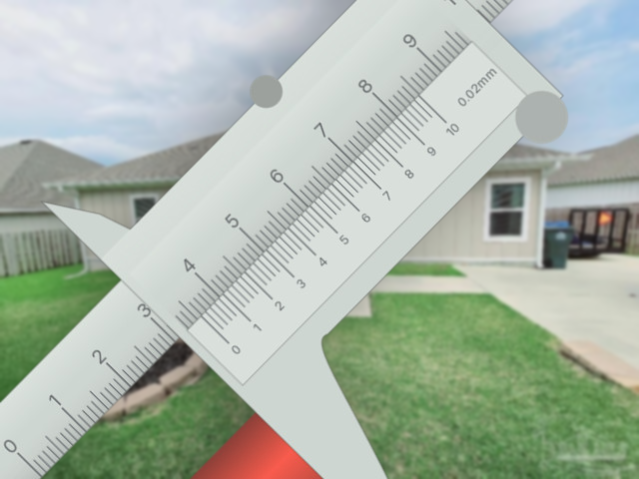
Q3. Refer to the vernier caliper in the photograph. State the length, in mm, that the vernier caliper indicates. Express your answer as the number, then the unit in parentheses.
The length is 35.8 (mm)
